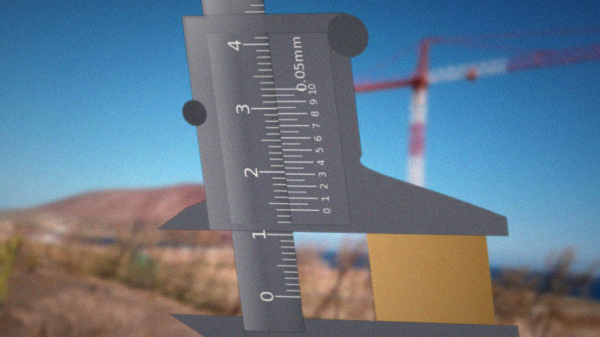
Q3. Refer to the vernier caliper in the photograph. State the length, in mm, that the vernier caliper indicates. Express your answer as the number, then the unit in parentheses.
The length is 14.0 (mm)
